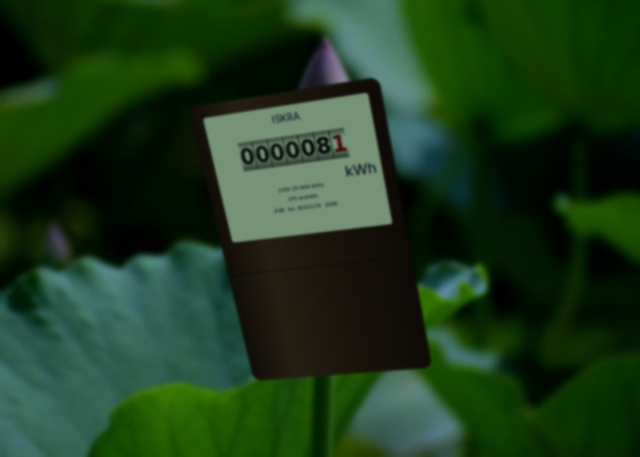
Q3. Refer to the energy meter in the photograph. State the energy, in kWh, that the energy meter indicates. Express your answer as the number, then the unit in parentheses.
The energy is 8.1 (kWh)
